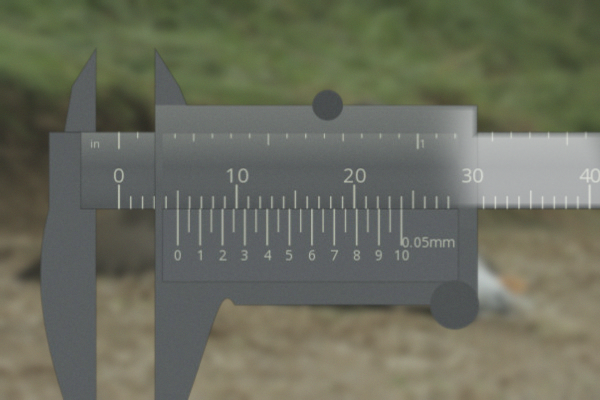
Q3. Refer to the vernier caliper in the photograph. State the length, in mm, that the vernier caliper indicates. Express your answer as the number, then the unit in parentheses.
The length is 5.0 (mm)
